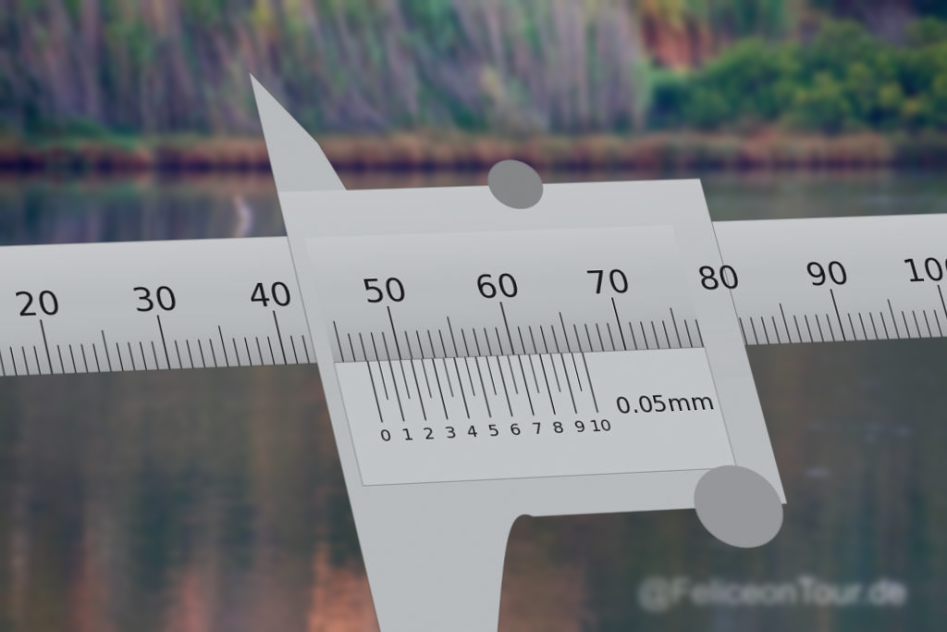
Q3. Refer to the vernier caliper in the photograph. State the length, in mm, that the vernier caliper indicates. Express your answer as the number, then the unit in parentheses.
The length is 47.1 (mm)
